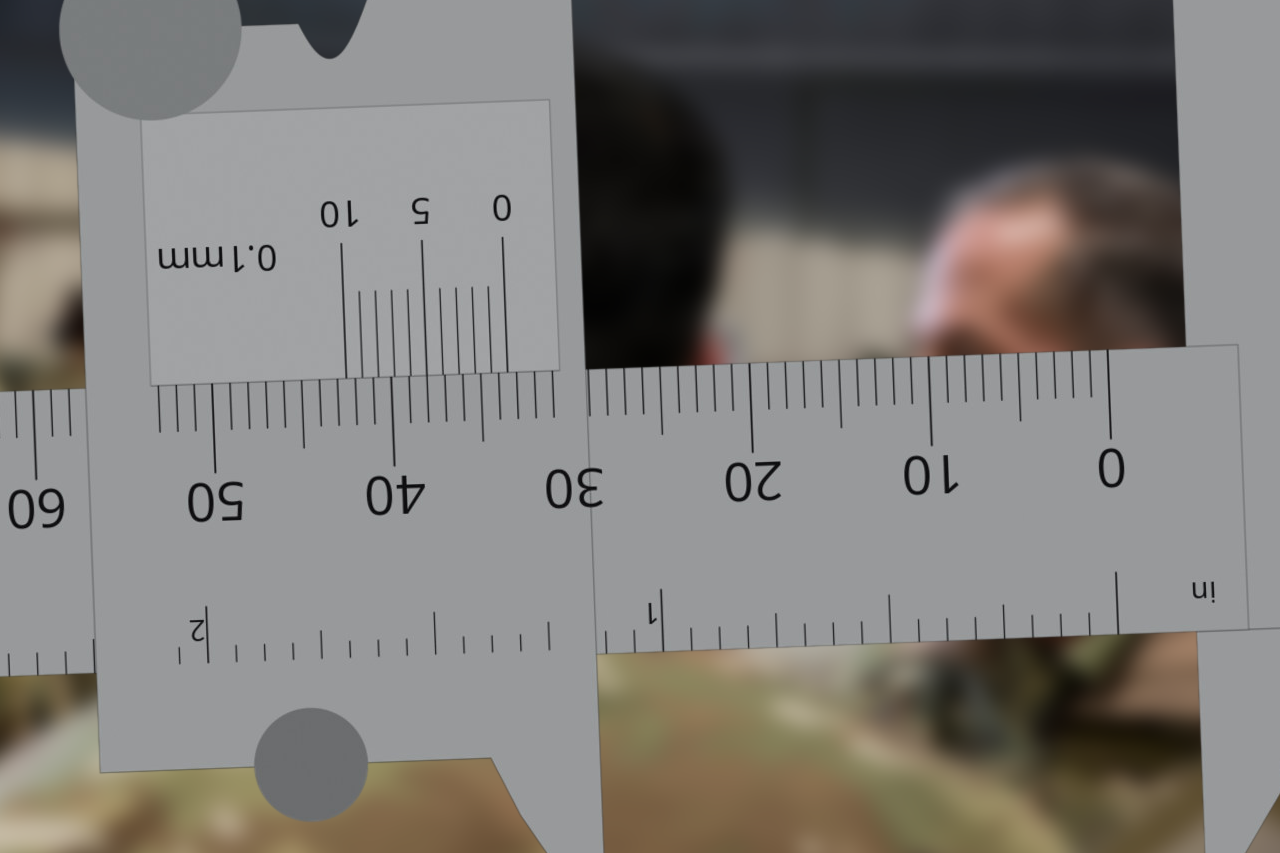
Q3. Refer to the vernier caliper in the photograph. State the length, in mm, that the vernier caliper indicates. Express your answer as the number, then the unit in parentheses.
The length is 33.5 (mm)
